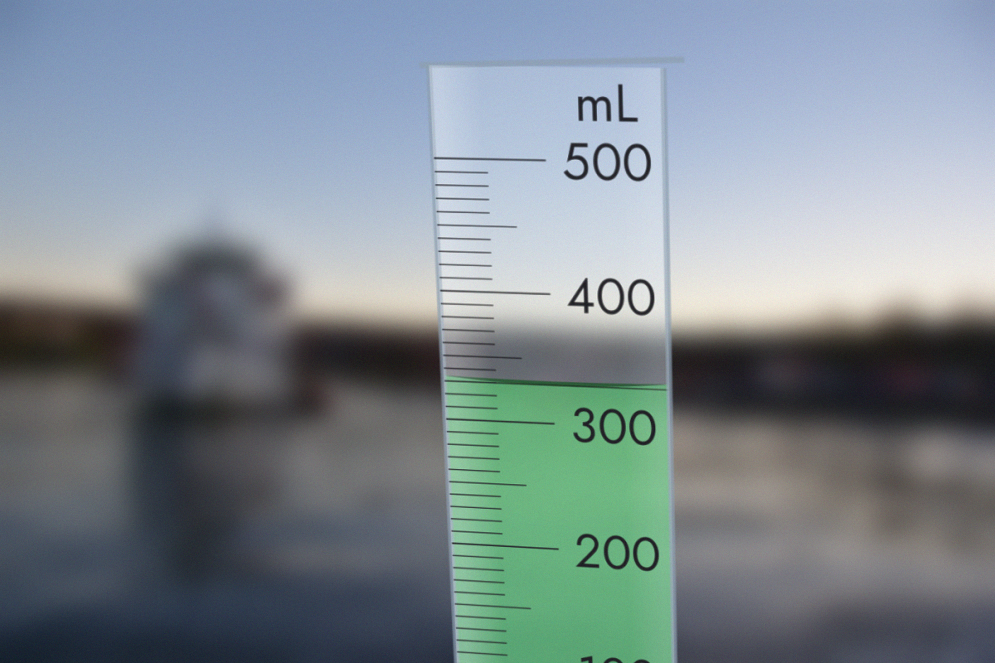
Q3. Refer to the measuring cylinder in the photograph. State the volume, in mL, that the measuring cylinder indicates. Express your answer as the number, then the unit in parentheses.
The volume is 330 (mL)
